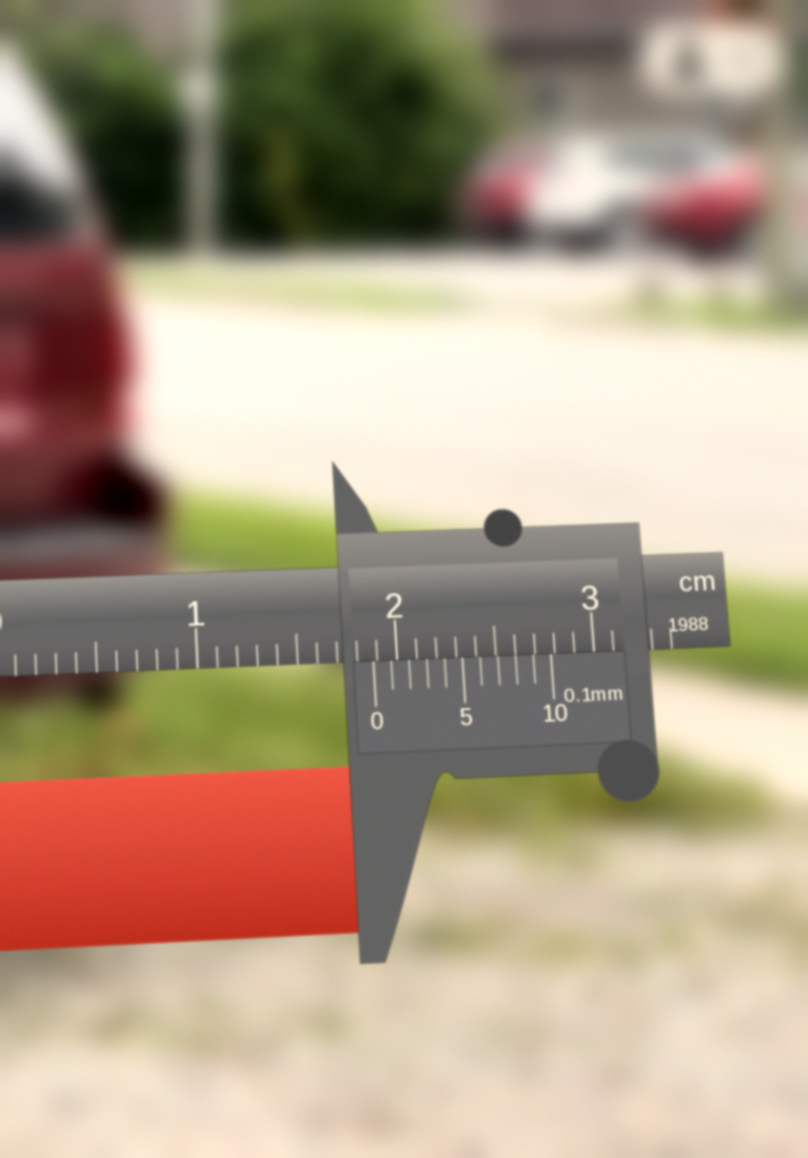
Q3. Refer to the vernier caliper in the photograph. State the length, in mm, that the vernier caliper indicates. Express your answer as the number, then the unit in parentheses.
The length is 18.8 (mm)
